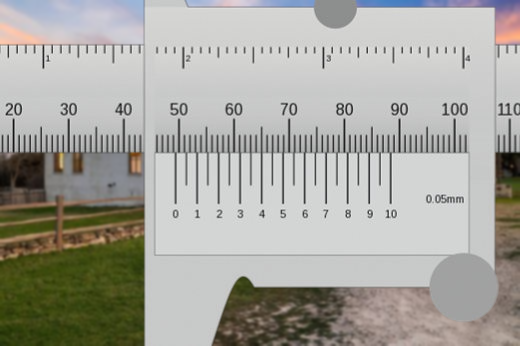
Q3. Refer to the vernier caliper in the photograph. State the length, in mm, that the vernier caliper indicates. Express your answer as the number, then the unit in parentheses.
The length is 49.4 (mm)
